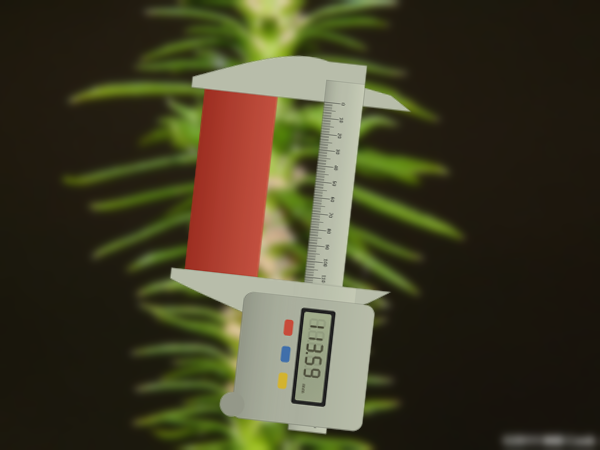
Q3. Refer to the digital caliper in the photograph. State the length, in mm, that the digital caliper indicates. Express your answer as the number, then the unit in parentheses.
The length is 113.59 (mm)
